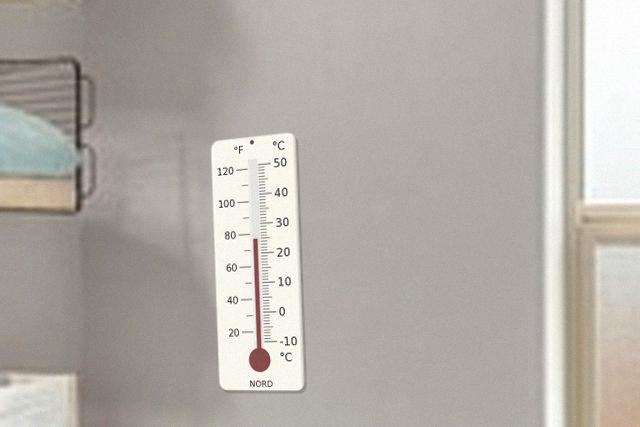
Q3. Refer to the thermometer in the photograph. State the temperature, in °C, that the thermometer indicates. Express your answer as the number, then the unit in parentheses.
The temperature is 25 (°C)
